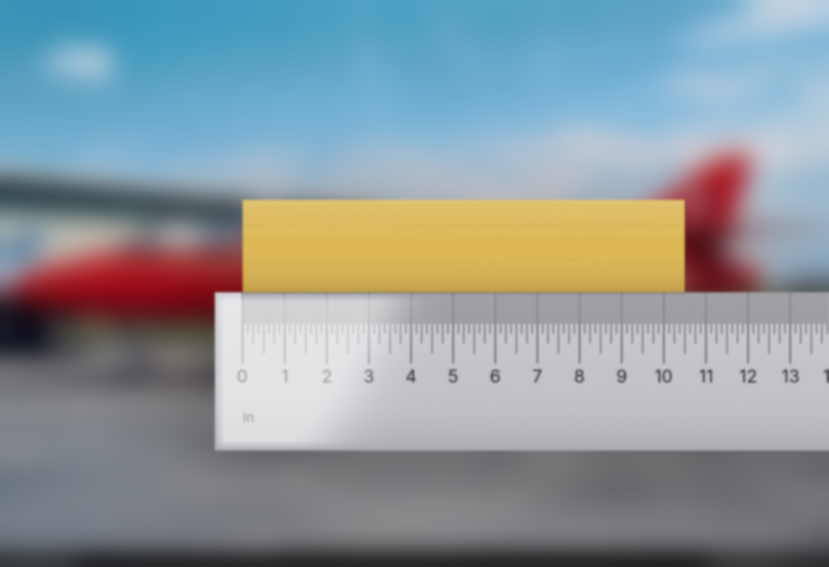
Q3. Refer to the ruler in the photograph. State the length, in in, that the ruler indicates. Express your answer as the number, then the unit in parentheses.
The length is 10.5 (in)
